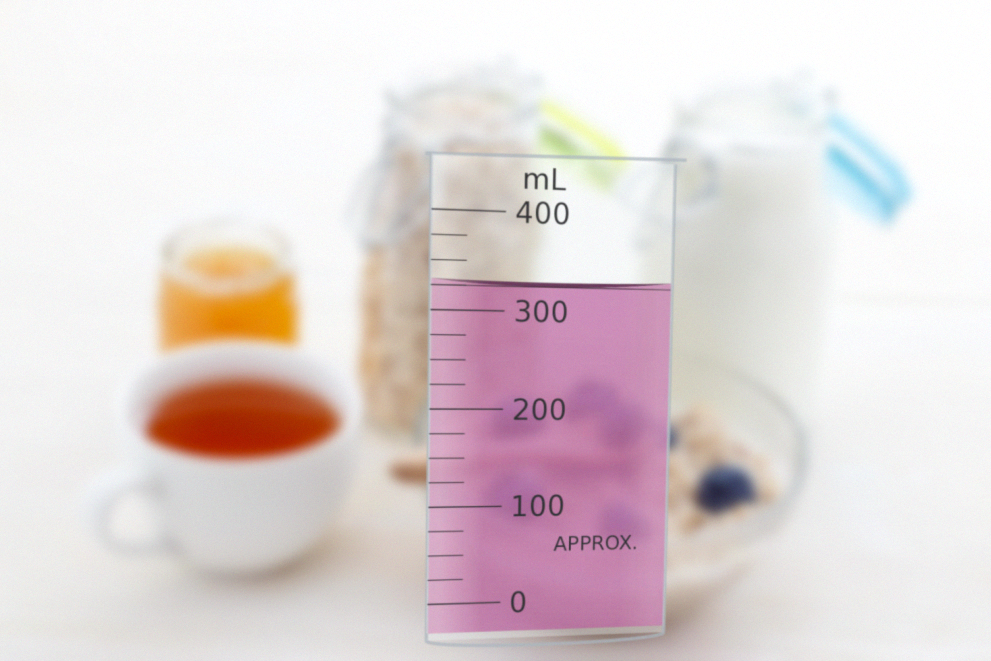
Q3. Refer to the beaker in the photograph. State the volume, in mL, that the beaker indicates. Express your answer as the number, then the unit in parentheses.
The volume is 325 (mL)
